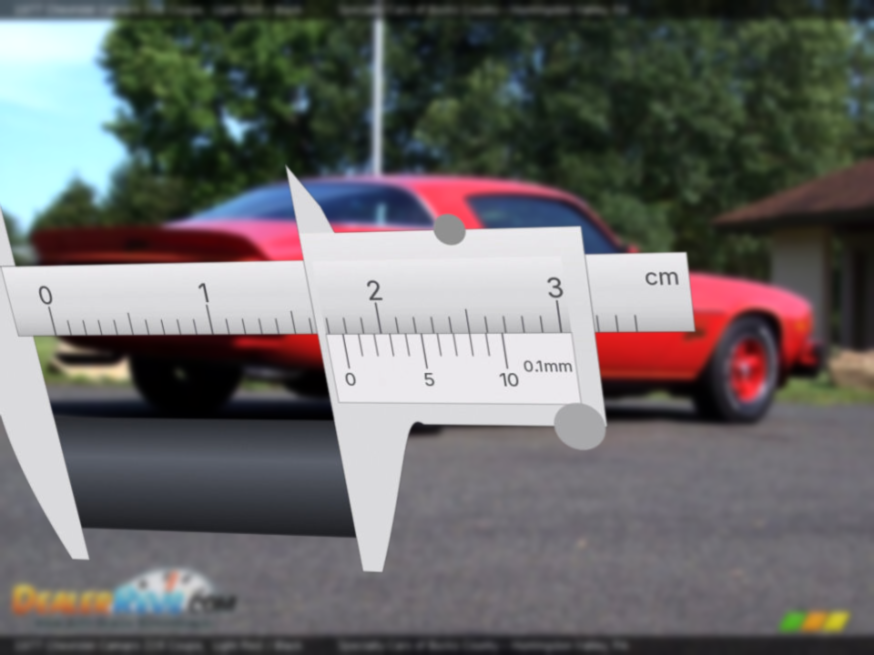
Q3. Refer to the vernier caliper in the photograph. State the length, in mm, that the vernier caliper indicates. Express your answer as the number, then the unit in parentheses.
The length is 17.8 (mm)
